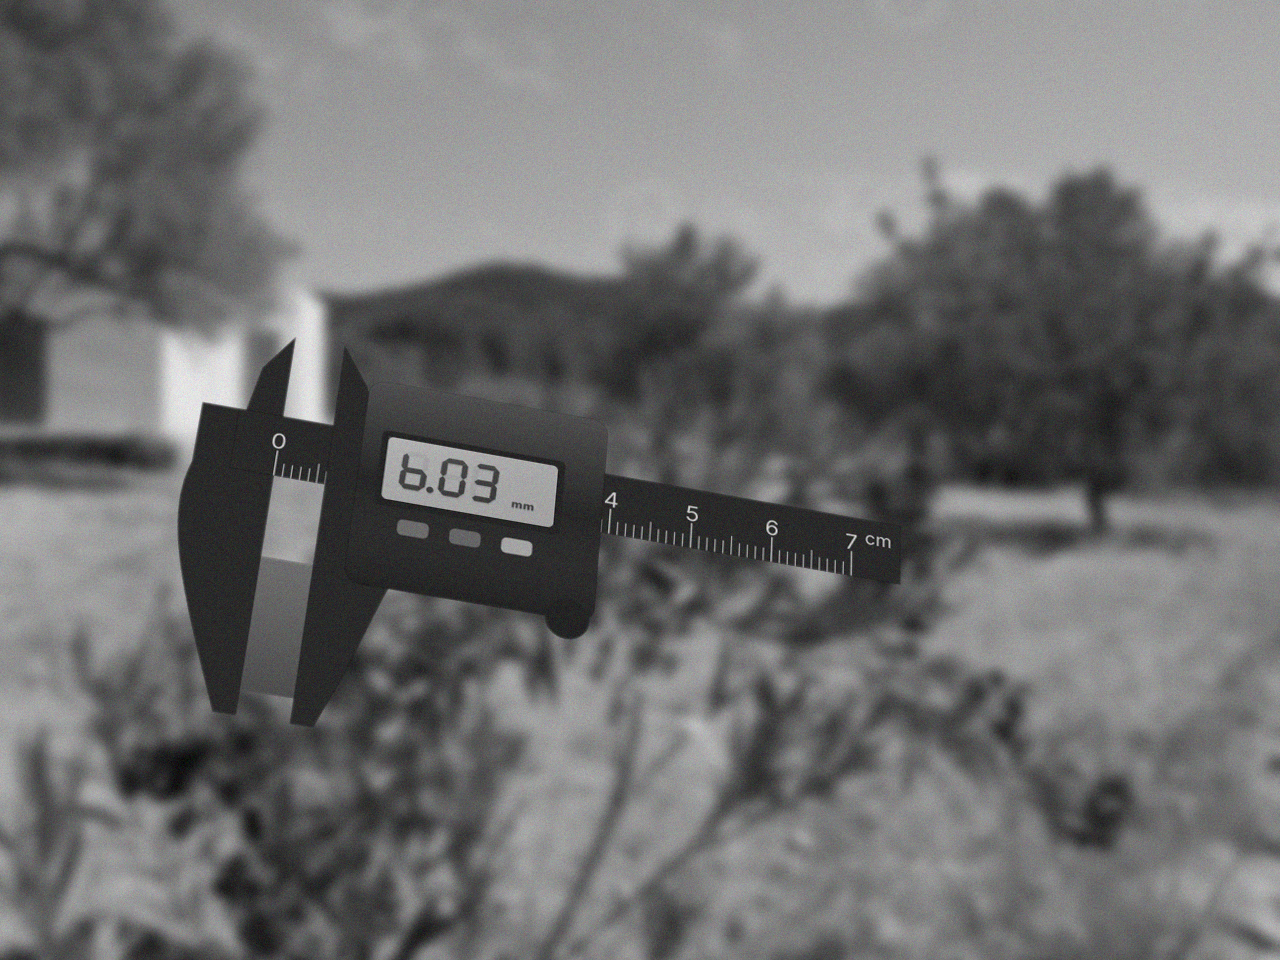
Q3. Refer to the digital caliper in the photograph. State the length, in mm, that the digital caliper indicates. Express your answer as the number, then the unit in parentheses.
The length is 6.03 (mm)
